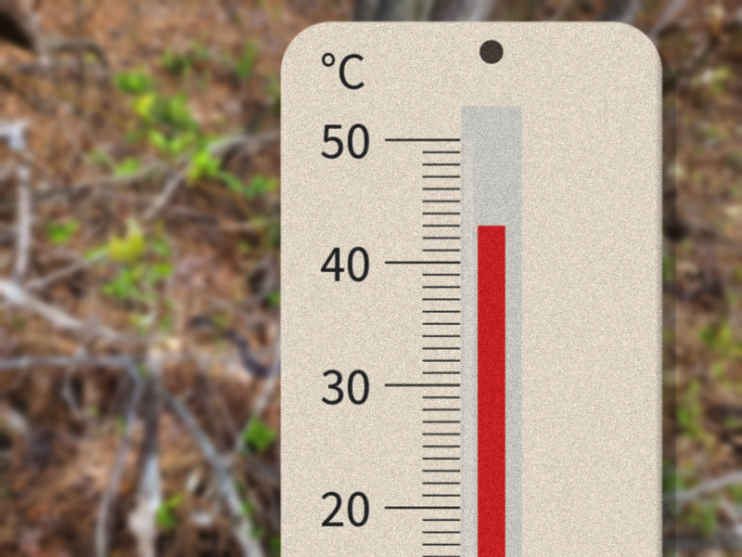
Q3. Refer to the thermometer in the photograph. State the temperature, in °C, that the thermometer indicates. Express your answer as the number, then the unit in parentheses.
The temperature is 43 (°C)
